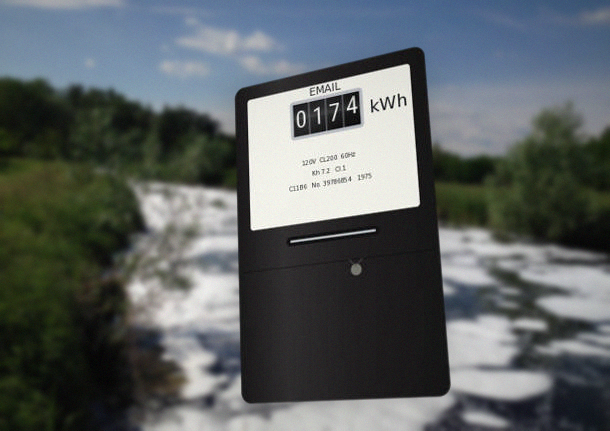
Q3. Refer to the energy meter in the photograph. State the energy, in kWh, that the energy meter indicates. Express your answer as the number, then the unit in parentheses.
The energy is 174 (kWh)
